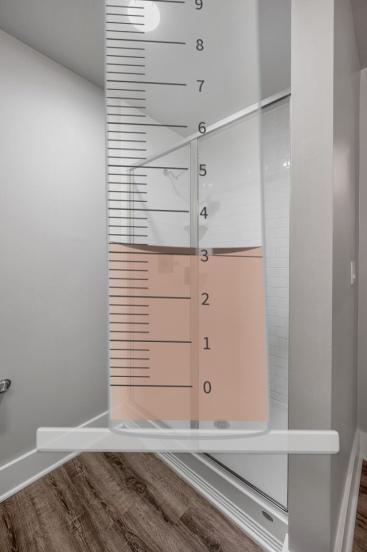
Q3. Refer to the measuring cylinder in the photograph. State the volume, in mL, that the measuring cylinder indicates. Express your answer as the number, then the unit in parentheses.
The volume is 3 (mL)
